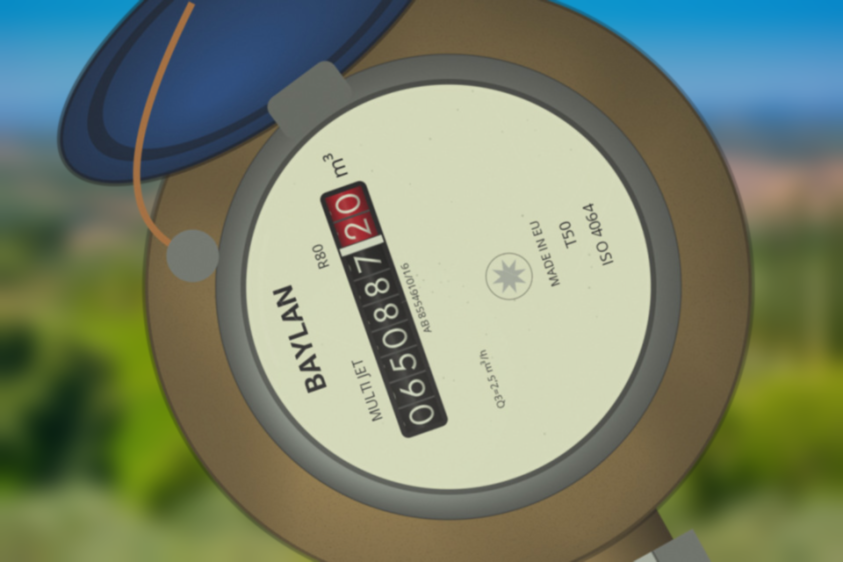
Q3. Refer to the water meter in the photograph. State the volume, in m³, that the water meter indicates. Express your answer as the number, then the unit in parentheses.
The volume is 650887.20 (m³)
